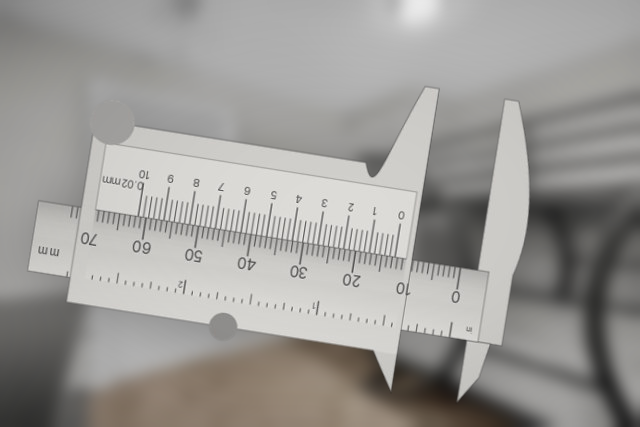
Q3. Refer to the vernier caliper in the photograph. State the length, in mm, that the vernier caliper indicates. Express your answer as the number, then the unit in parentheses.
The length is 12.5 (mm)
